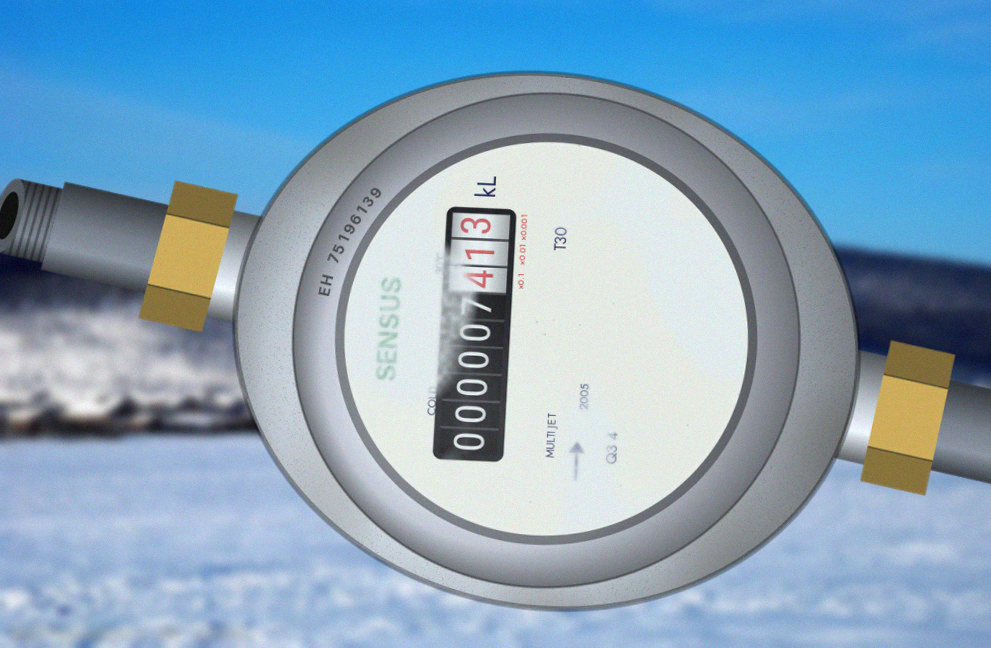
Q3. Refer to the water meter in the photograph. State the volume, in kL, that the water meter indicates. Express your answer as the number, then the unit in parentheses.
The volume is 7.413 (kL)
